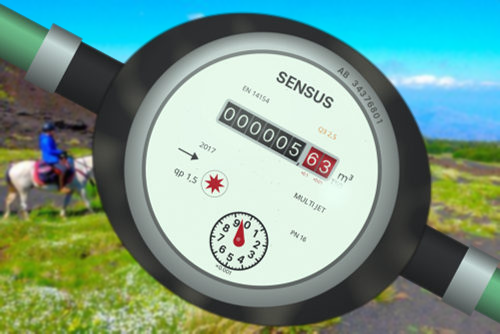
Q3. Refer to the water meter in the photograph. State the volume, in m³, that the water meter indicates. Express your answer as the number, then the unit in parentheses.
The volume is 5.629 (m³)
